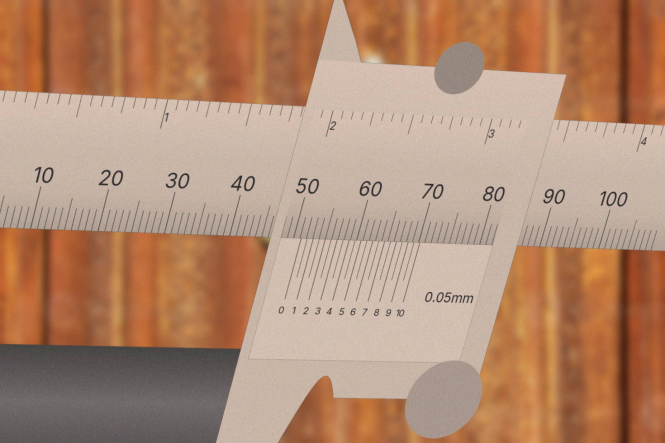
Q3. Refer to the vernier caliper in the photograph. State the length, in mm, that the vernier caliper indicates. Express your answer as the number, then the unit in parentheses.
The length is 51.2 (mm)
